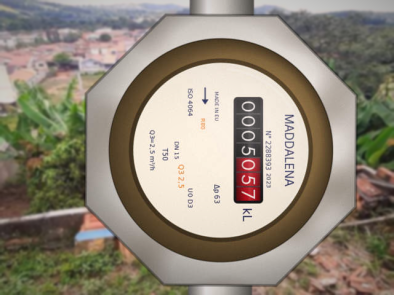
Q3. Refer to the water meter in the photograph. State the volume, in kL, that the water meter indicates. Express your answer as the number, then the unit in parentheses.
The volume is 5.057 (kL)
